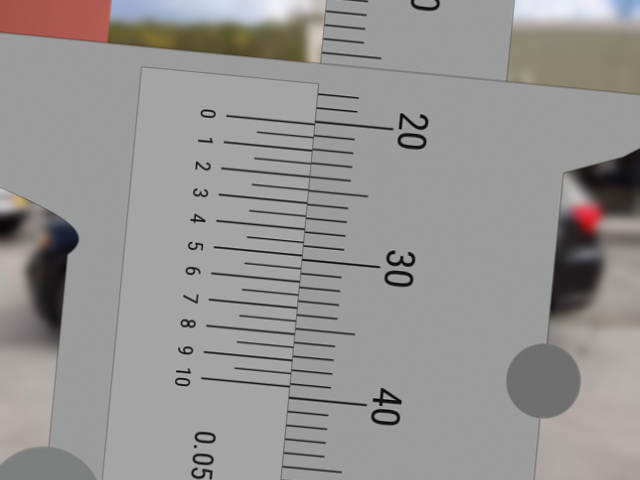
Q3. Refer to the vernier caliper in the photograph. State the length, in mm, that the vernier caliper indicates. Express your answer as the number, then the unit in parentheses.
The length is 20.2 (mm)
